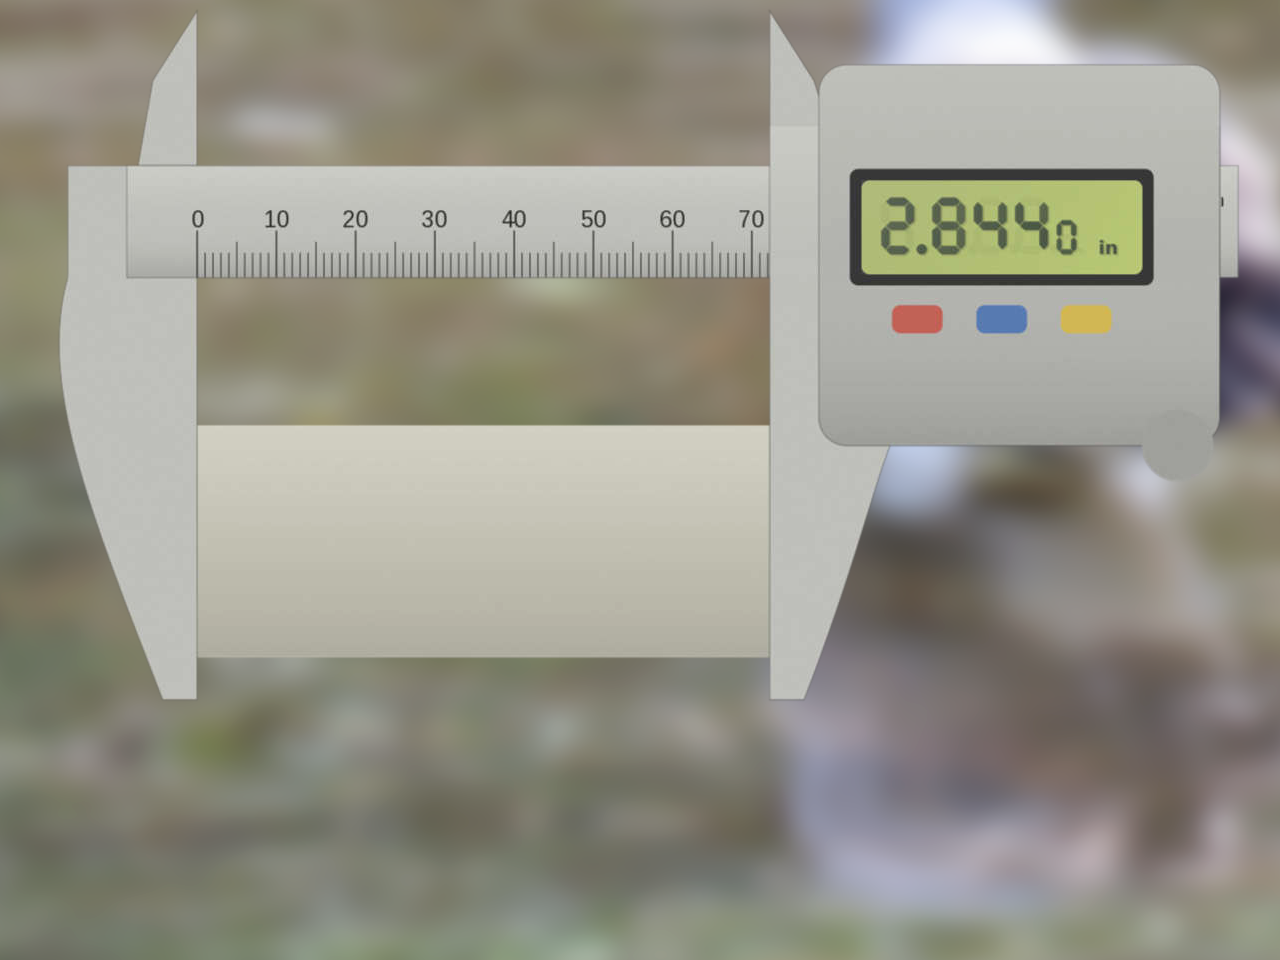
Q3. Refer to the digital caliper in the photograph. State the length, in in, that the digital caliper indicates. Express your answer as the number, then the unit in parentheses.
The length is 2.8440 (in)
